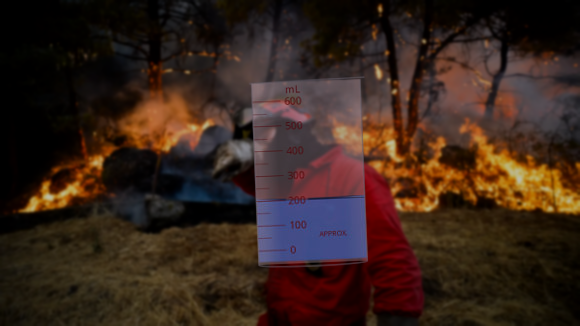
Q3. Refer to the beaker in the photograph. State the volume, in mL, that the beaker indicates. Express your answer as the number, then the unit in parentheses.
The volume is 200 (mL)
